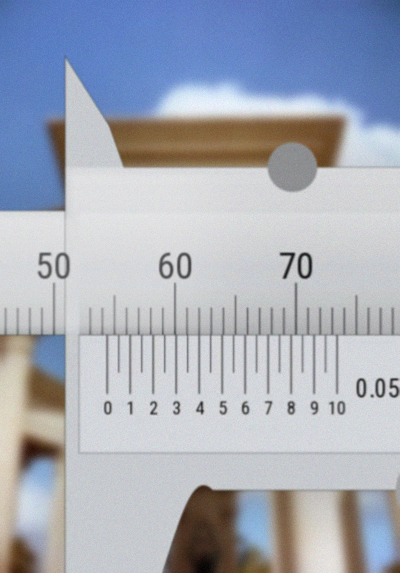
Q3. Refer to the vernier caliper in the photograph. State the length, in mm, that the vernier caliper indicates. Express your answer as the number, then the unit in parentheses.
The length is 54.4 (mm)
